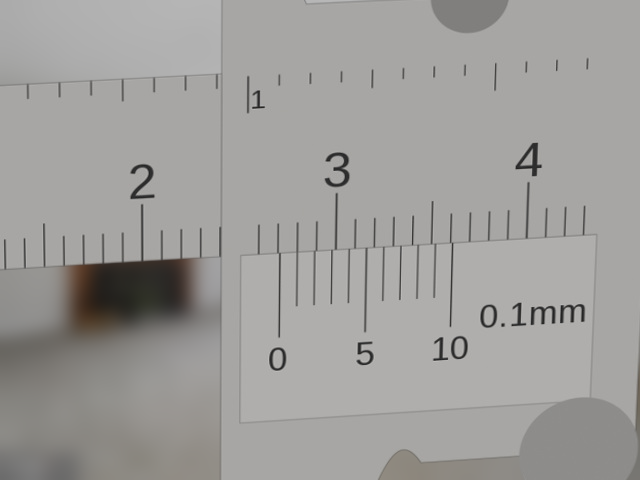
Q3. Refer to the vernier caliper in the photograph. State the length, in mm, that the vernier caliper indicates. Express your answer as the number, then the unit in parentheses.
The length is 27.1 (mm)
